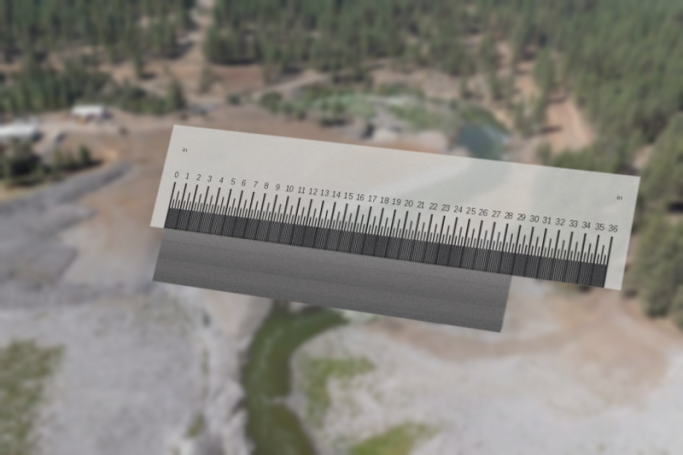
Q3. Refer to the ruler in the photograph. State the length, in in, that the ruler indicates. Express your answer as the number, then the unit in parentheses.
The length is 29 (in)
